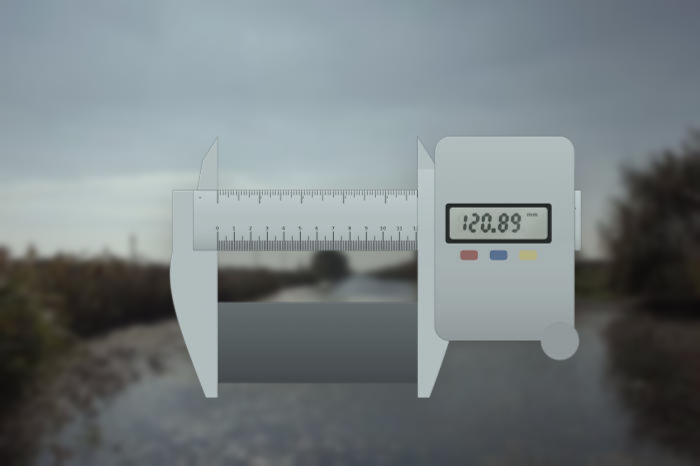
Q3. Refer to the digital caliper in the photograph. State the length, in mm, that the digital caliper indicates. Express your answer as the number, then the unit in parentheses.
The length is 120.89 (mm)
